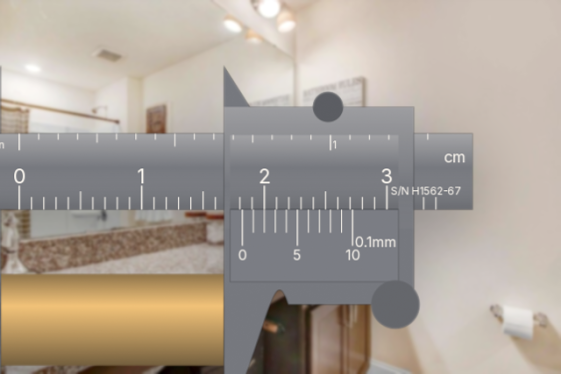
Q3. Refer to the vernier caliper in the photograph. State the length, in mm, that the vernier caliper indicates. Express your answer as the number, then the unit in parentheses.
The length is 18.2 (mm)
